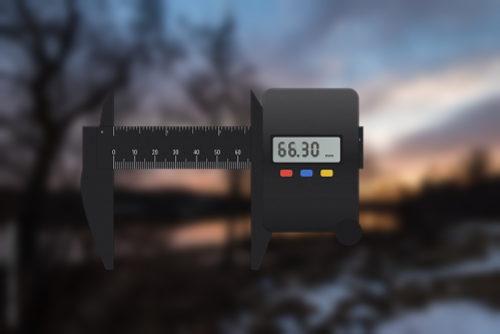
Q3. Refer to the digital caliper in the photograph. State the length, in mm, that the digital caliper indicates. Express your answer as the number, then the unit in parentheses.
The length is 66.30 (mm)
